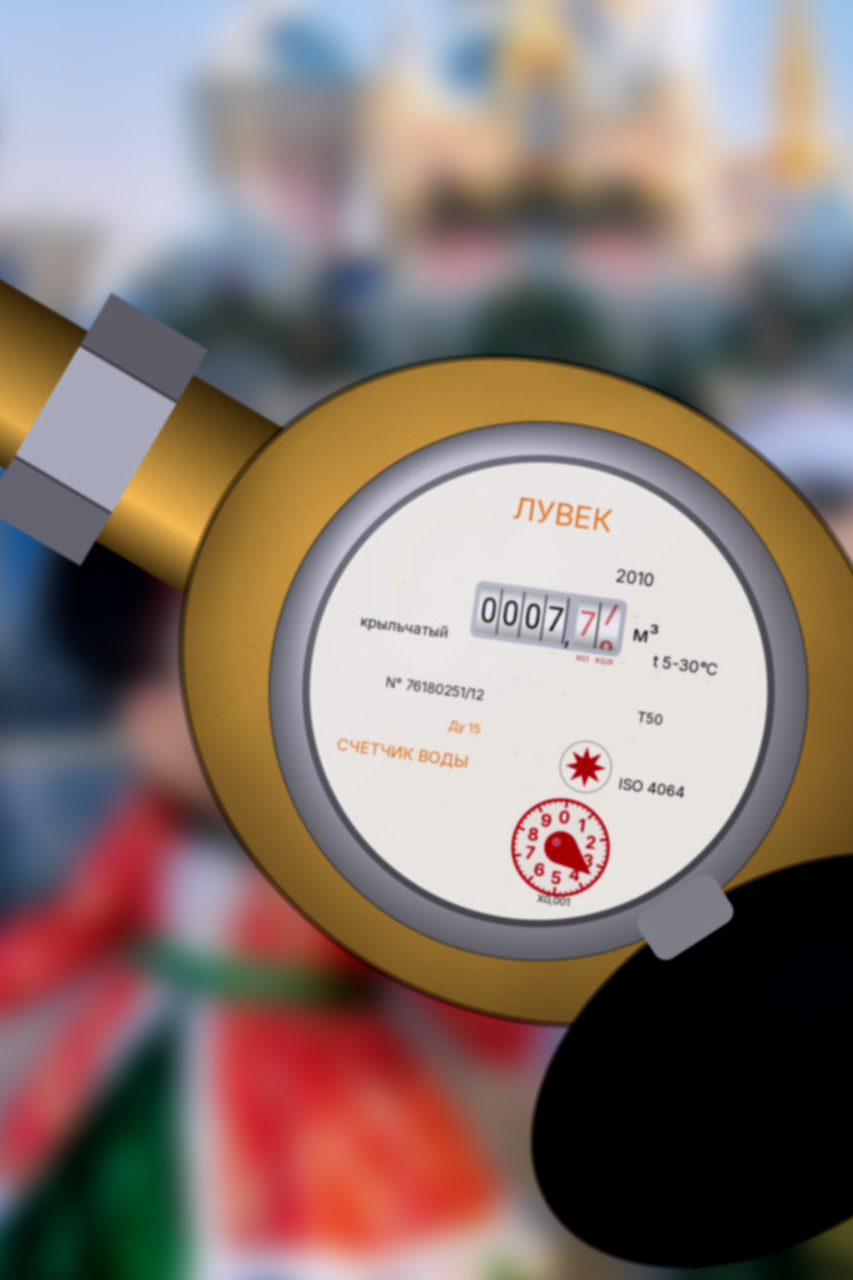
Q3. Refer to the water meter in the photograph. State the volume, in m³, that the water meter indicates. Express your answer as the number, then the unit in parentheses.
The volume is 7.773 (m³)
